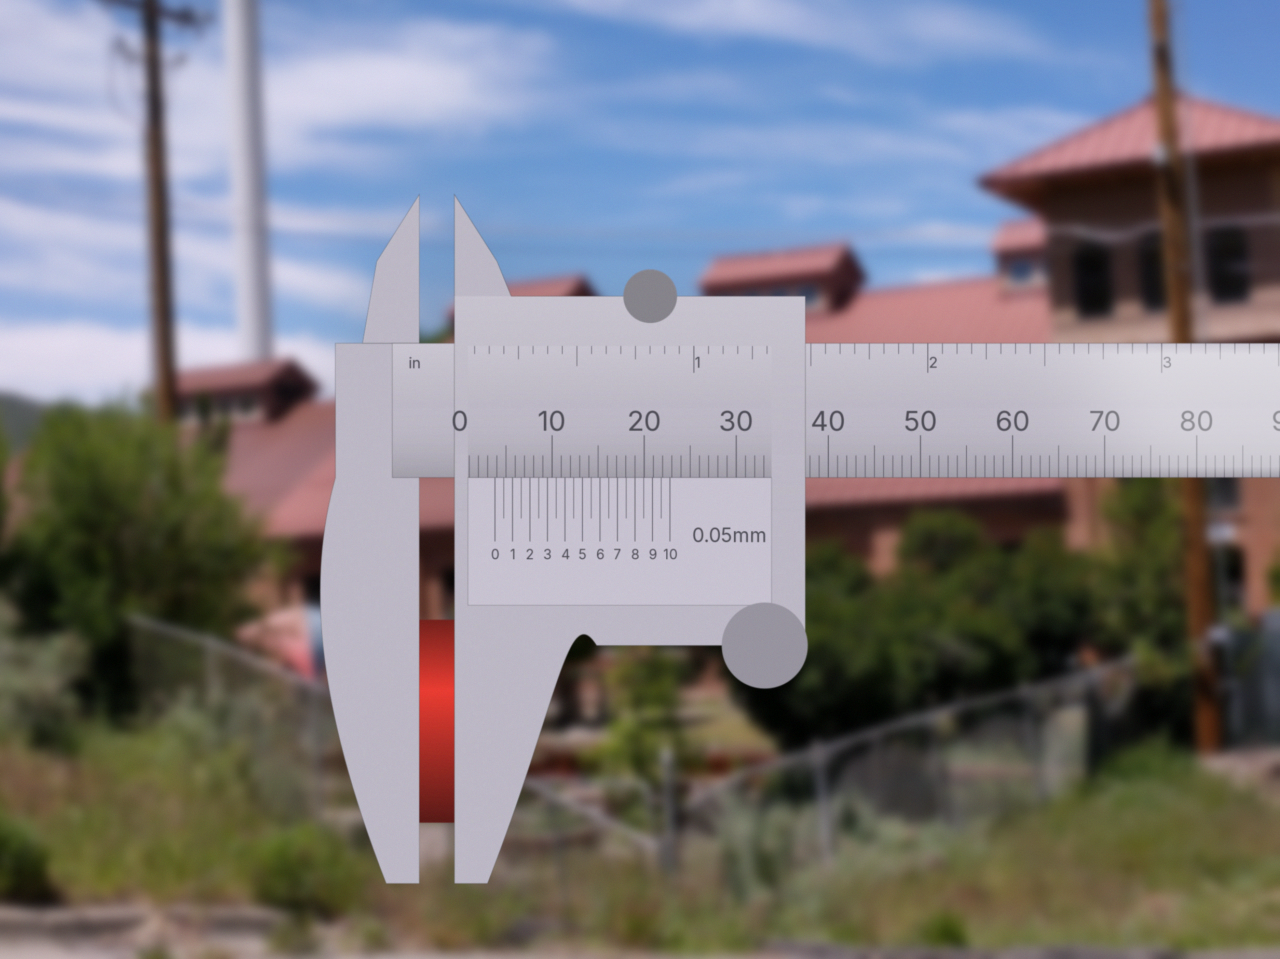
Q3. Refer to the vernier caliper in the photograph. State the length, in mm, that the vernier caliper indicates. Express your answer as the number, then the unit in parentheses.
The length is 3.8 (mm)
